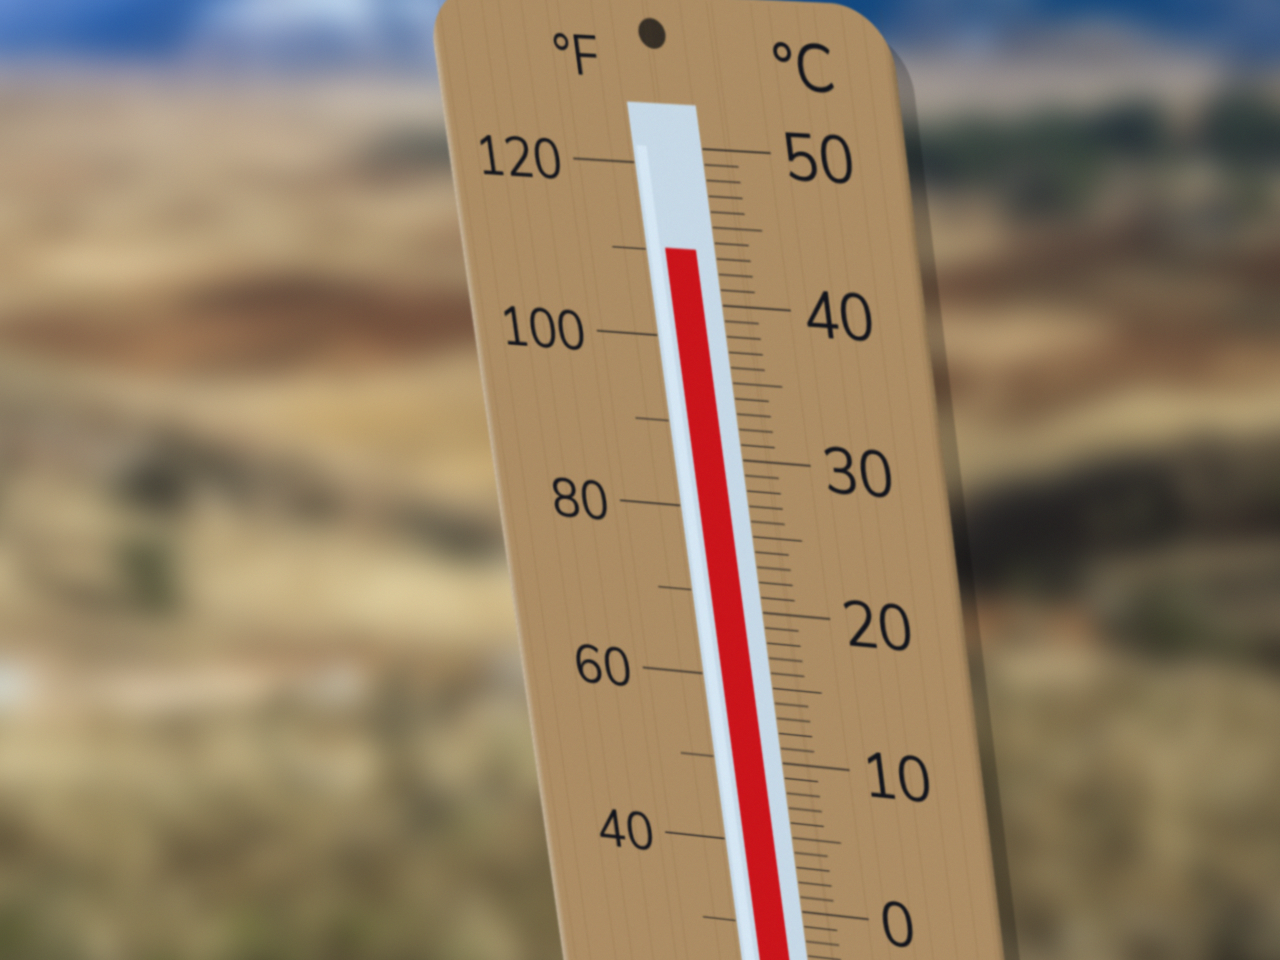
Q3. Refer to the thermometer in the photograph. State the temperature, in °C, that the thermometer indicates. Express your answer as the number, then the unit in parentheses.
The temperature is 43.5 (°C)
